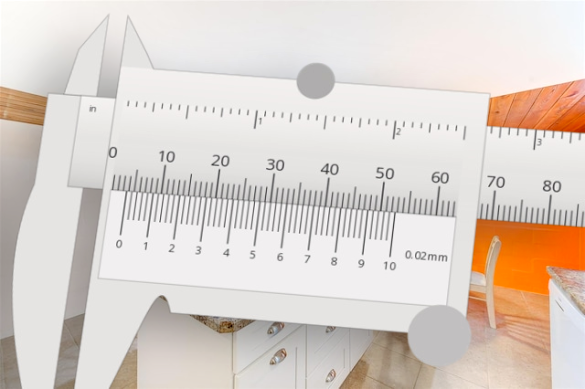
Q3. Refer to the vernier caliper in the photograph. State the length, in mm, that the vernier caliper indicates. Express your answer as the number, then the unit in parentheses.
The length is 3.6 (mm)
